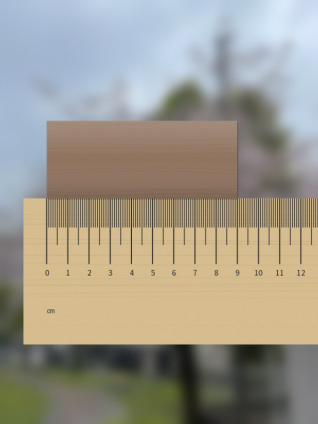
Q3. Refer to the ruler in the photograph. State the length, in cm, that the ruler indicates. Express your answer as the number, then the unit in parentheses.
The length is 9 (cm)
